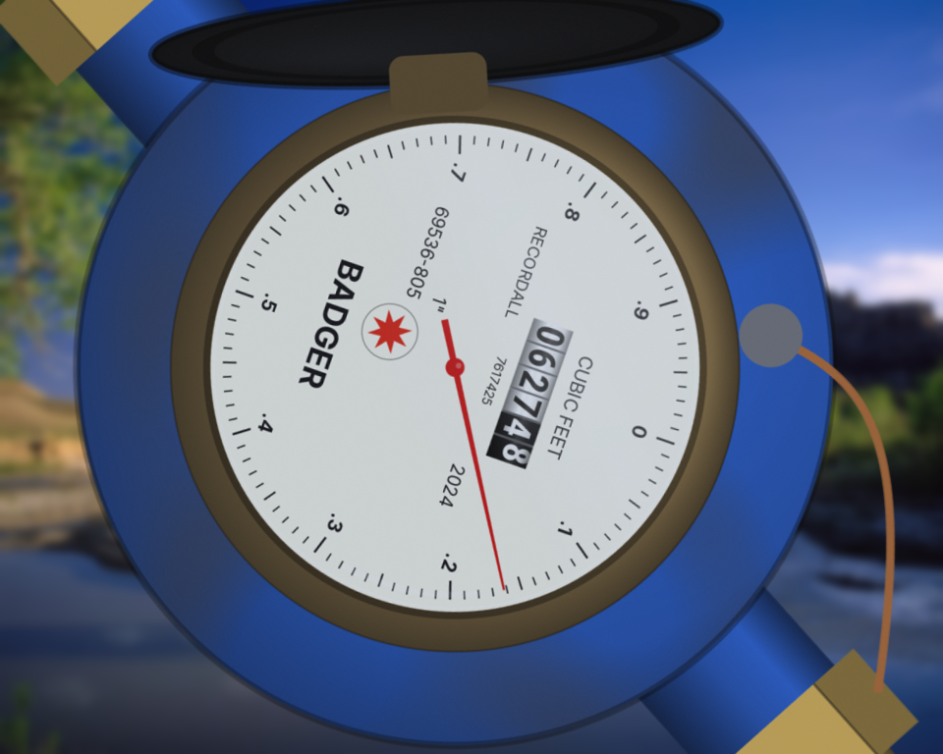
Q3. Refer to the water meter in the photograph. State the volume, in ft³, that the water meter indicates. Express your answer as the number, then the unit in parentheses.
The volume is 62748.16 (ft³)
